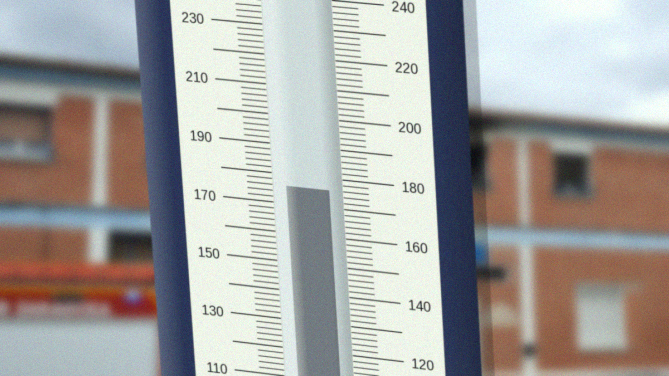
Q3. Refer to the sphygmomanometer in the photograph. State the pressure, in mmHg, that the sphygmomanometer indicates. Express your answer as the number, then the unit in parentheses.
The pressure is 176 (mmHg)
